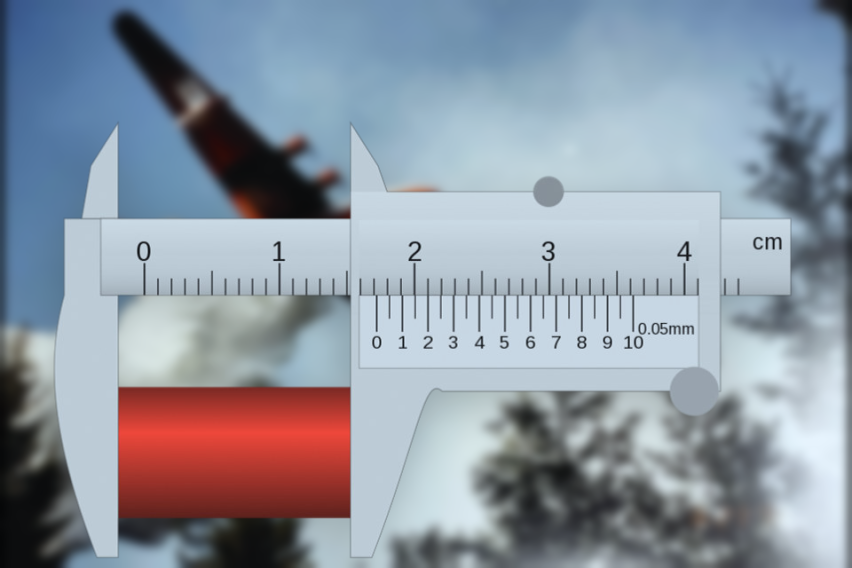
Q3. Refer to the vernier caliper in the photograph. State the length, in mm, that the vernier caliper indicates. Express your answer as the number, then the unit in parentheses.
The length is 17.2 (mm)
